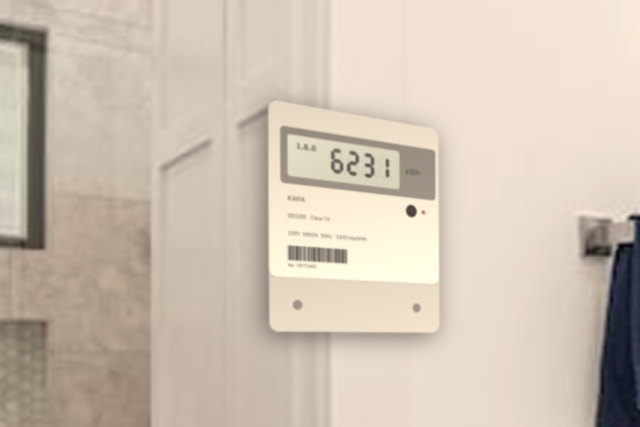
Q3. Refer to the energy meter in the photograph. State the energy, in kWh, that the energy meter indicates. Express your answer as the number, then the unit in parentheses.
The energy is 6231 (kWh)
